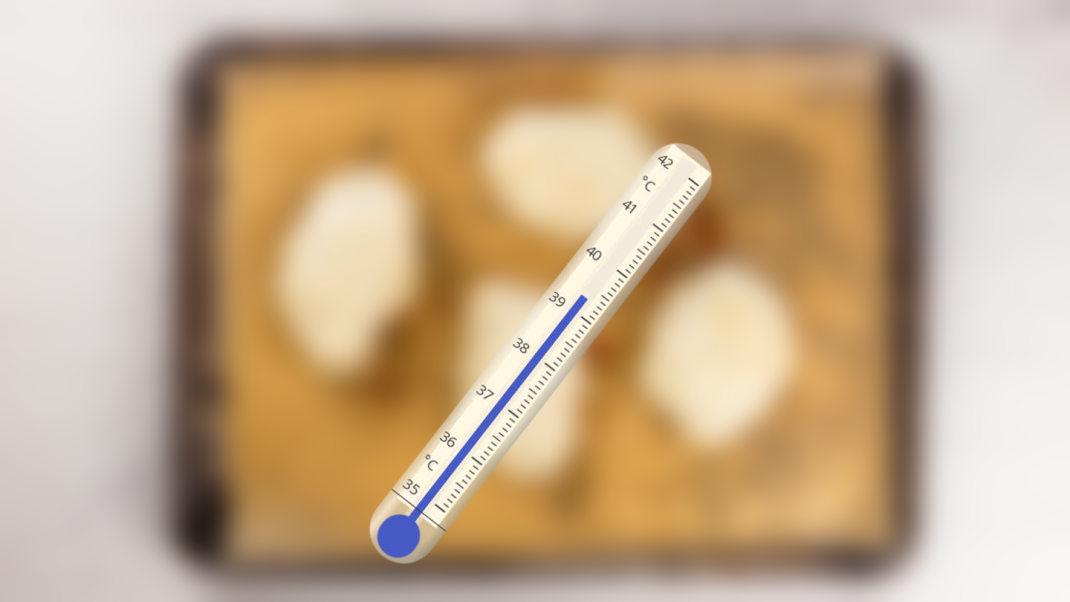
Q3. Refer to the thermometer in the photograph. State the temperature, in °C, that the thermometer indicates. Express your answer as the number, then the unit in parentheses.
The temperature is 39.3 (°C)
